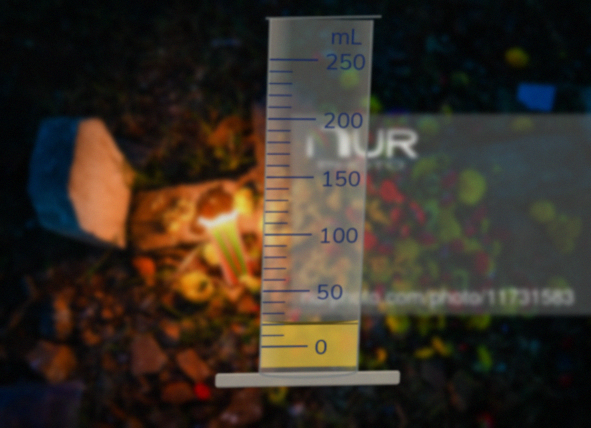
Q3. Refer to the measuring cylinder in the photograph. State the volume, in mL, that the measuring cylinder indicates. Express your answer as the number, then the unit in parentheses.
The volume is 20 (mL)
